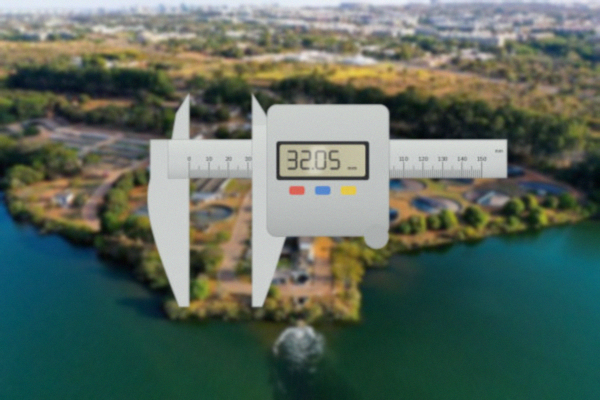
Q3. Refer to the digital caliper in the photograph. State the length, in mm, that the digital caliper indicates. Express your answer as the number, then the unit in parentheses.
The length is 32.05 (mm)
